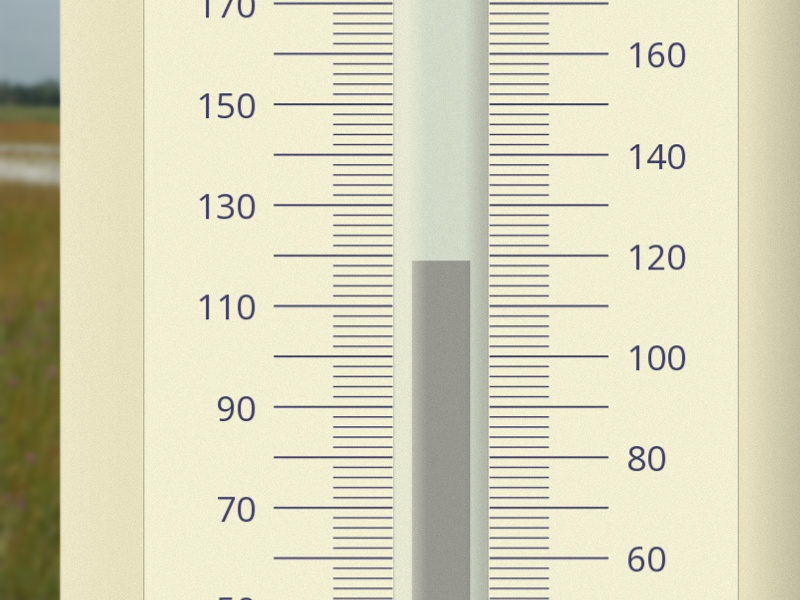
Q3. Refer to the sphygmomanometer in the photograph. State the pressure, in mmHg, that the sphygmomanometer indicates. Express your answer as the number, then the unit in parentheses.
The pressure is 119 (mmHg)
